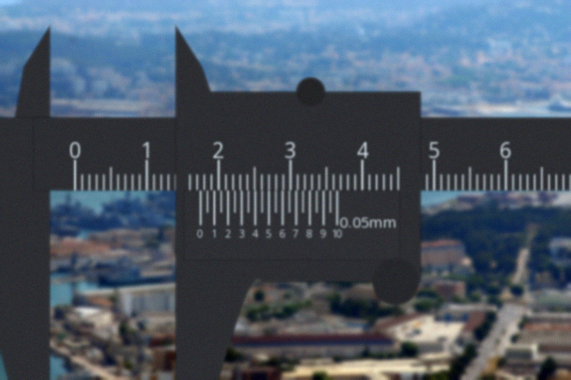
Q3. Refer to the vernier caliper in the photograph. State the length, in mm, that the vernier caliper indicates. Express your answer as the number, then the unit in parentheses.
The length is 17.5 (mm)
